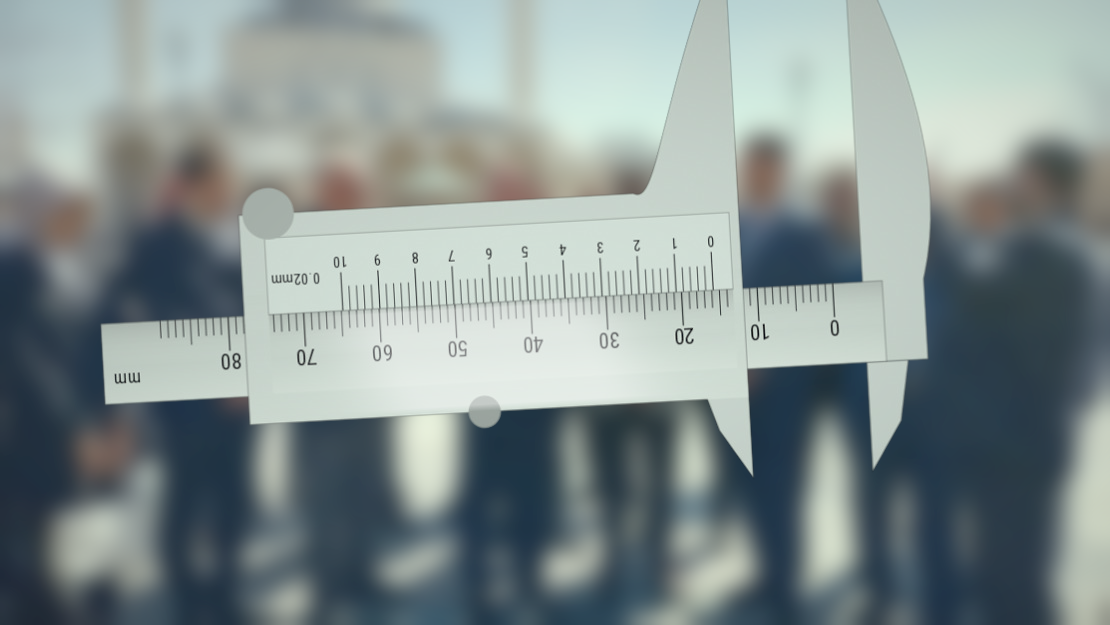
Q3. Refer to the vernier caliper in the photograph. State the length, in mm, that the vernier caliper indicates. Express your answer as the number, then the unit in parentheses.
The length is 15.8 (mm)
